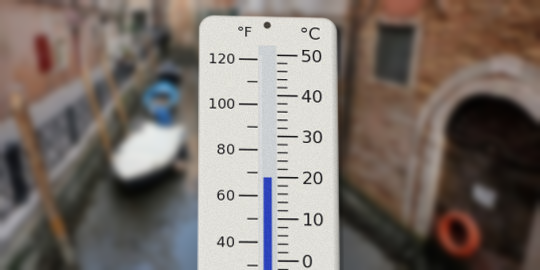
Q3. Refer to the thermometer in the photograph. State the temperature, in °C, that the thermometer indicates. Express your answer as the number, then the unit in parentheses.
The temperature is 20 (°C)
